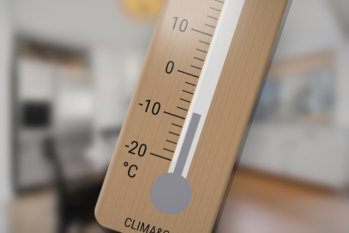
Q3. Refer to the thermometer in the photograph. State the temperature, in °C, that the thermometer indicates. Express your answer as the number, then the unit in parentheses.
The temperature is -8 (°C)
